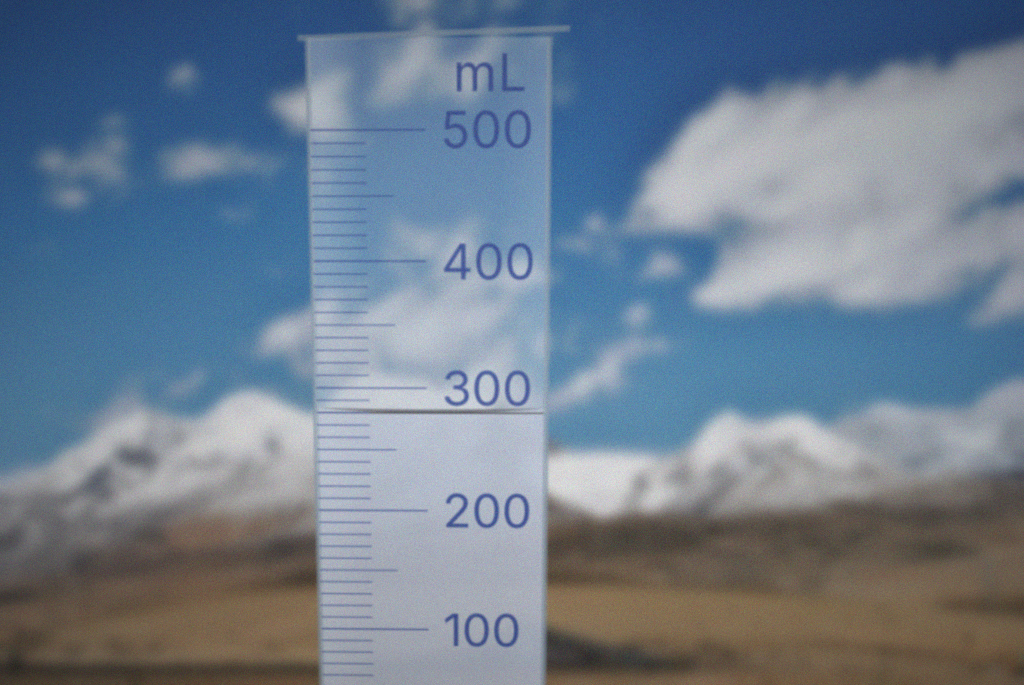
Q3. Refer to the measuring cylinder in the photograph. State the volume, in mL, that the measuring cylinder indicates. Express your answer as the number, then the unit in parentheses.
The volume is 280 (mL)
